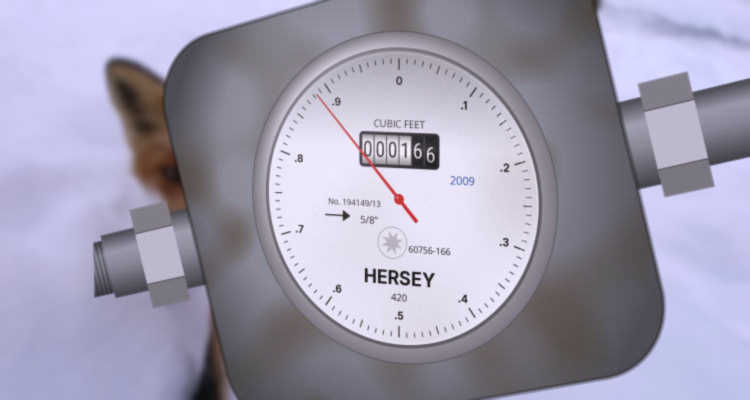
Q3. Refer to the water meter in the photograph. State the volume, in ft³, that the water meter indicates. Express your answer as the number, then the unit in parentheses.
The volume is 165.88 (ft³)
